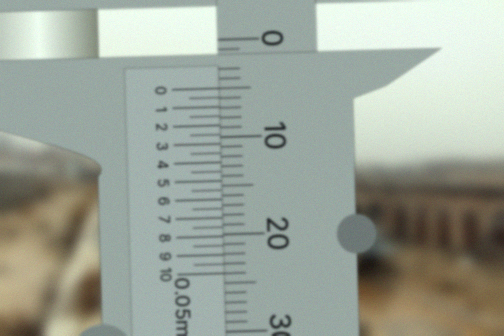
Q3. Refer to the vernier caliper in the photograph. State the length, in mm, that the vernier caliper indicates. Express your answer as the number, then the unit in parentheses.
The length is 5.0 (mm)
